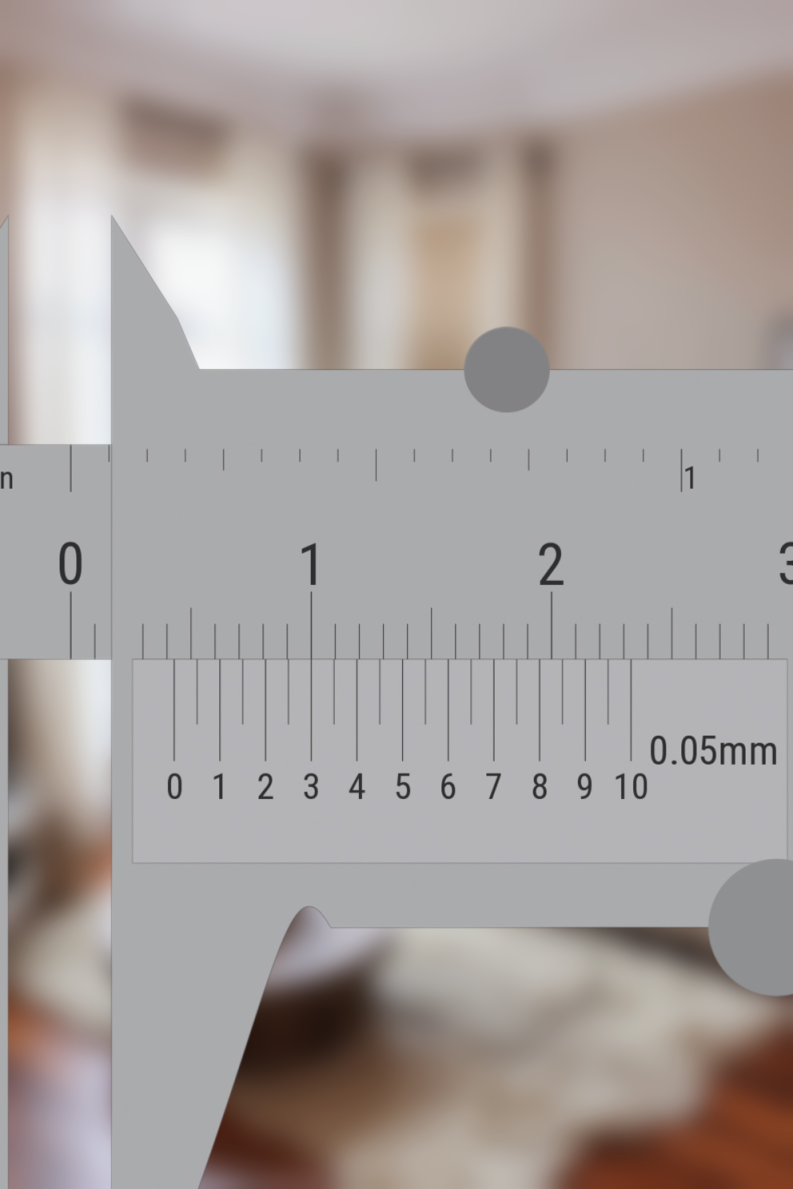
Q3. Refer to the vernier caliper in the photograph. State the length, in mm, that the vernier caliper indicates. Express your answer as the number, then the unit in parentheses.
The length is 4.30 (mm)
